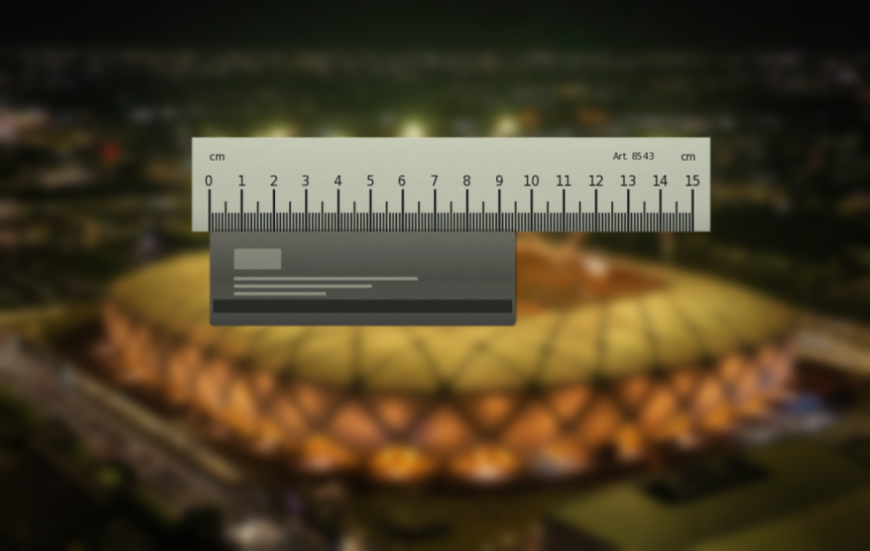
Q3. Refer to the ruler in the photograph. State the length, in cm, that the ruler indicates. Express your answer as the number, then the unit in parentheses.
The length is 9.5 (cm)
